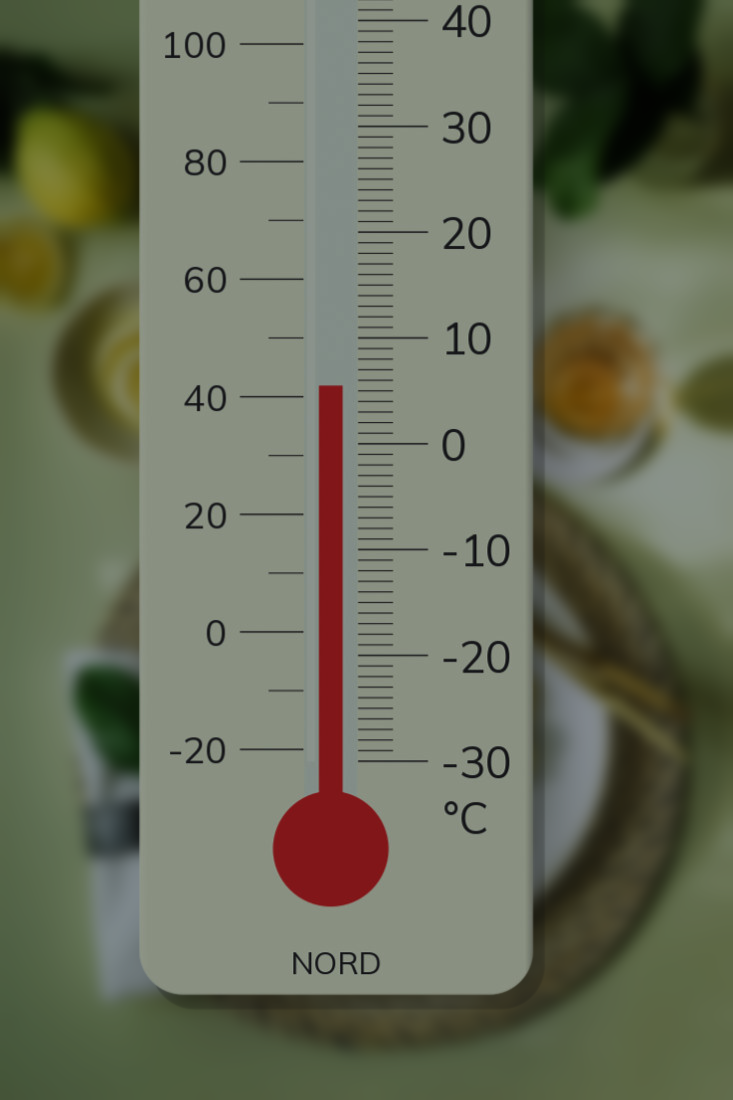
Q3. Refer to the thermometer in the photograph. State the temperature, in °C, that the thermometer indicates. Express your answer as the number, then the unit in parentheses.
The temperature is 5.5 (°C)
